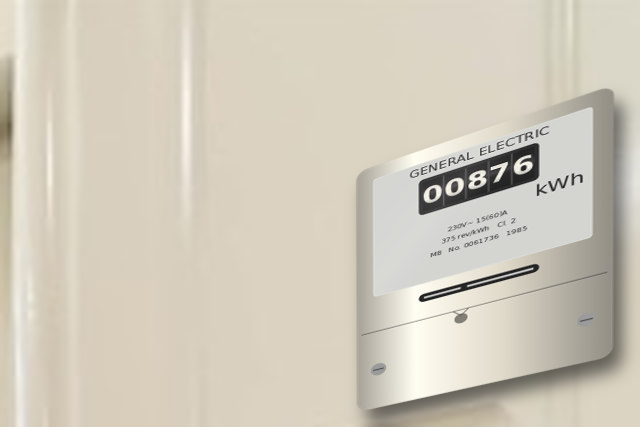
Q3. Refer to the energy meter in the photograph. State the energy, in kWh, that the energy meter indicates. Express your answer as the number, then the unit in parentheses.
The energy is 876 (kWh)
